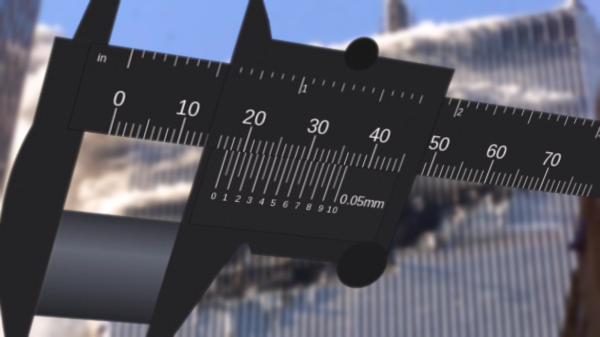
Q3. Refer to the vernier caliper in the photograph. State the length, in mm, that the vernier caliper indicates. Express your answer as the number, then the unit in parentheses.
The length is 17.5 (mm)
